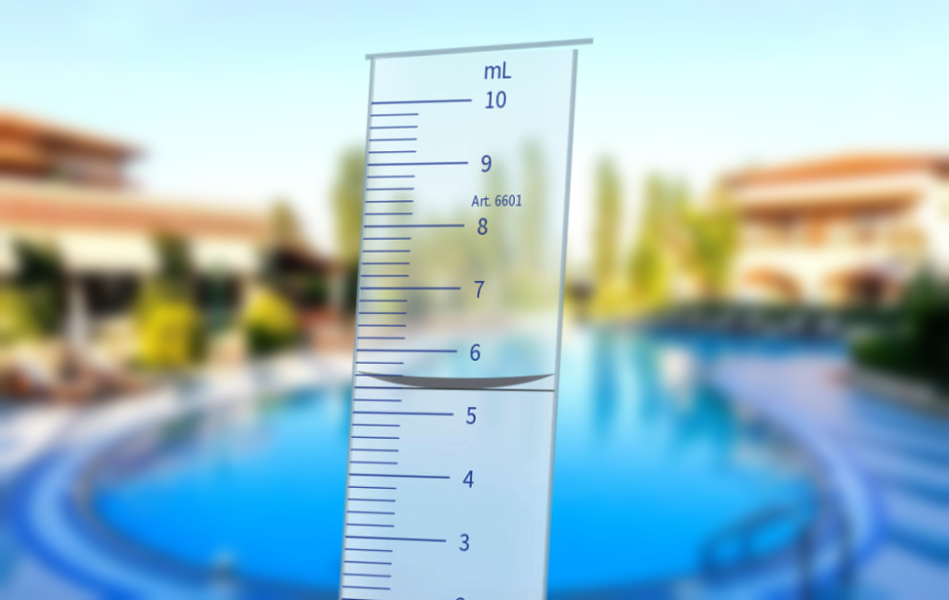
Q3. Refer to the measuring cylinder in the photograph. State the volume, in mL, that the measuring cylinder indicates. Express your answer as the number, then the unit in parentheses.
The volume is 5.4 (mL)
